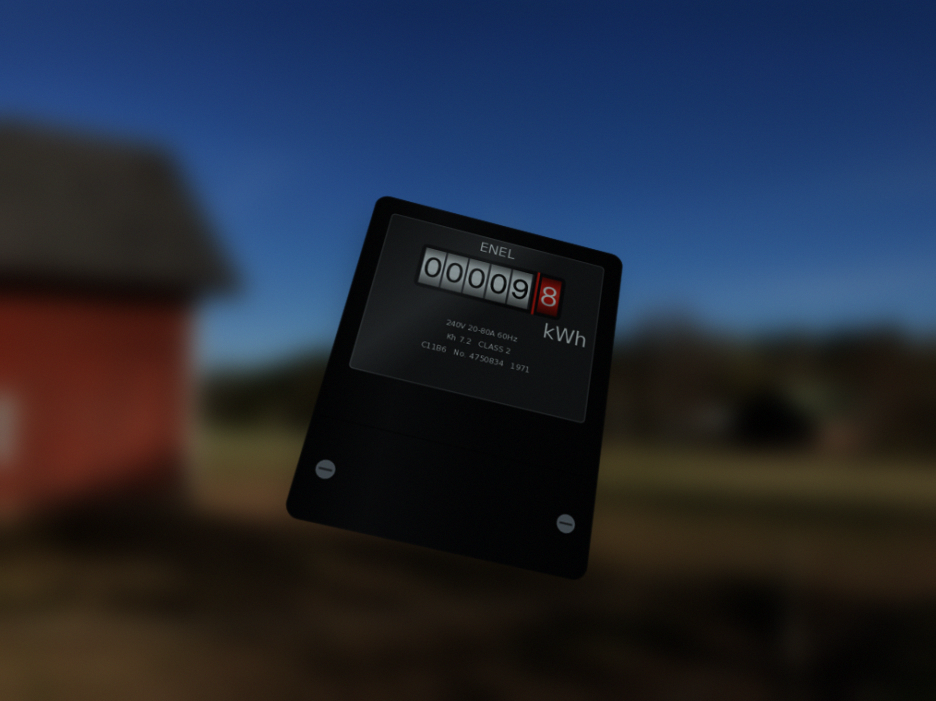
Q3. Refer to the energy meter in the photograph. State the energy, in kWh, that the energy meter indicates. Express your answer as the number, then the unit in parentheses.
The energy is 9.8 (kWh)
